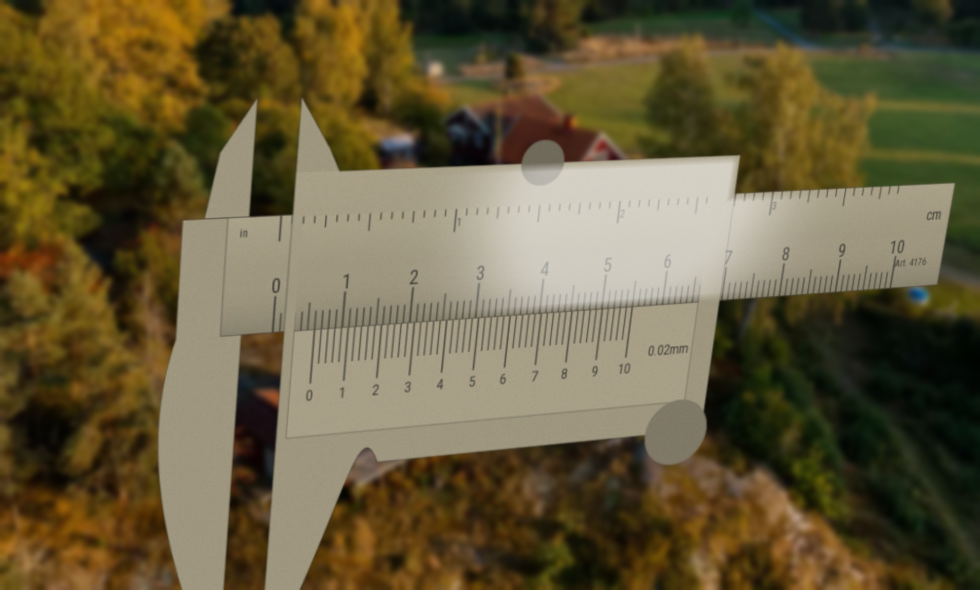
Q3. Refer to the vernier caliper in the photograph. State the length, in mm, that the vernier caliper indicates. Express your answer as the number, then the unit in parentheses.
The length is 6.0 (mm)
